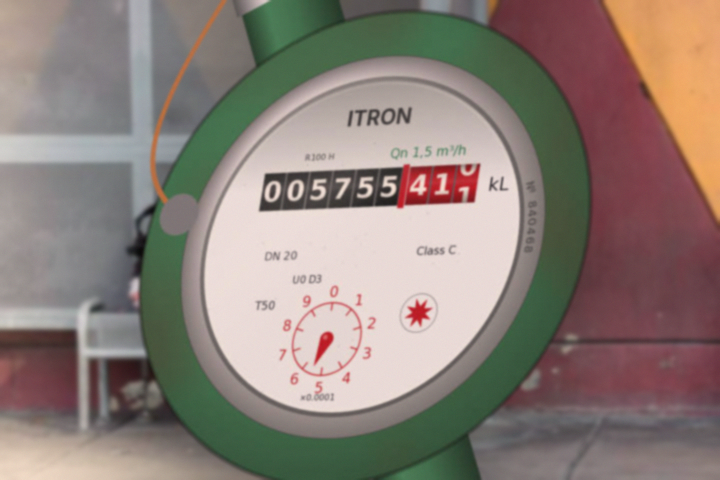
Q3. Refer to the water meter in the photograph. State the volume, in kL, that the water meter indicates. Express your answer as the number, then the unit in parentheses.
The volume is 5755.4105 (kL)
